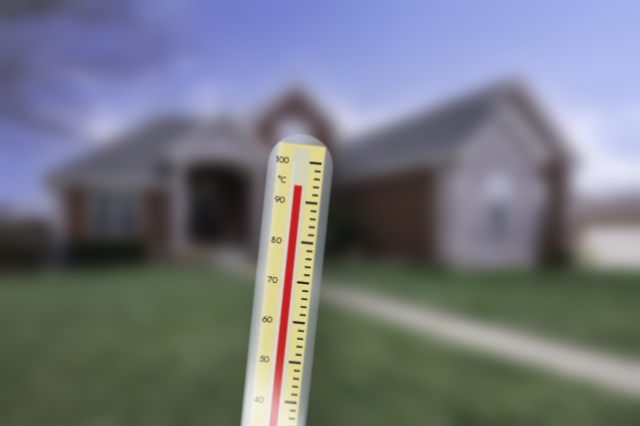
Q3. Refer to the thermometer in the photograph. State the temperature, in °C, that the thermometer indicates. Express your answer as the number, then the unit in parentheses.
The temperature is 94 (°C)
